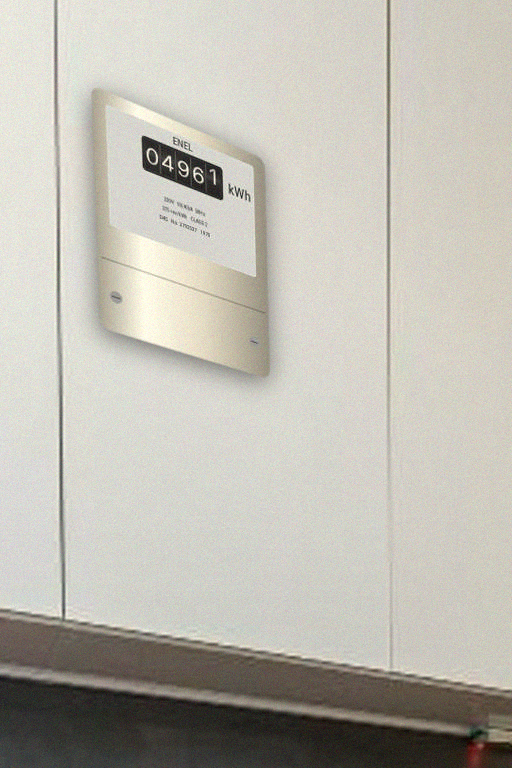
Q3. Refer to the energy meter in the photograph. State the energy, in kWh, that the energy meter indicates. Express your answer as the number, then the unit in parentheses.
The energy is 4961 (kWh)
